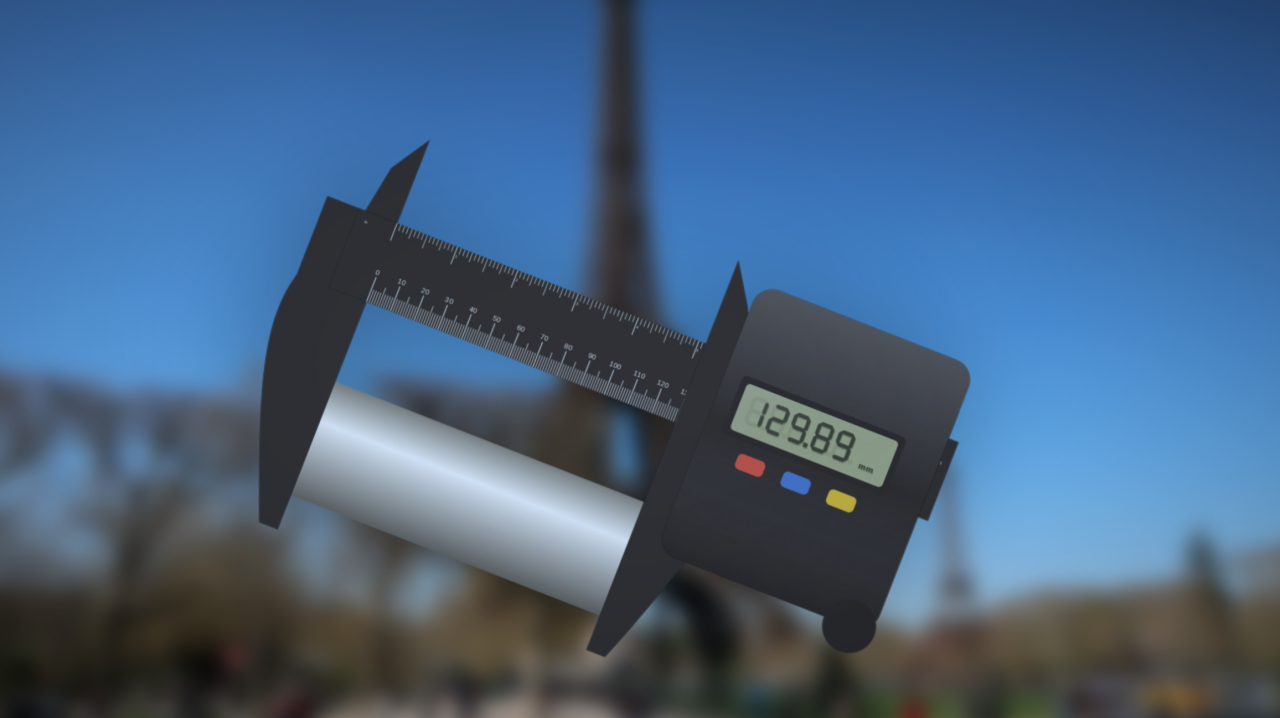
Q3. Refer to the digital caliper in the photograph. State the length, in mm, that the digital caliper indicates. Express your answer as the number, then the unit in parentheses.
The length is 129.89 (mm)
